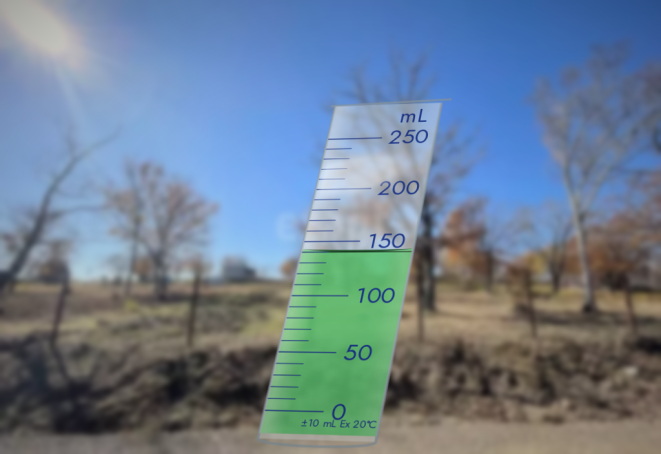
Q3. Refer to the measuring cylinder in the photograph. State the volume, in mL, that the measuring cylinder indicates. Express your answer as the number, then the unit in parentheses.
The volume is 140 (mL)
